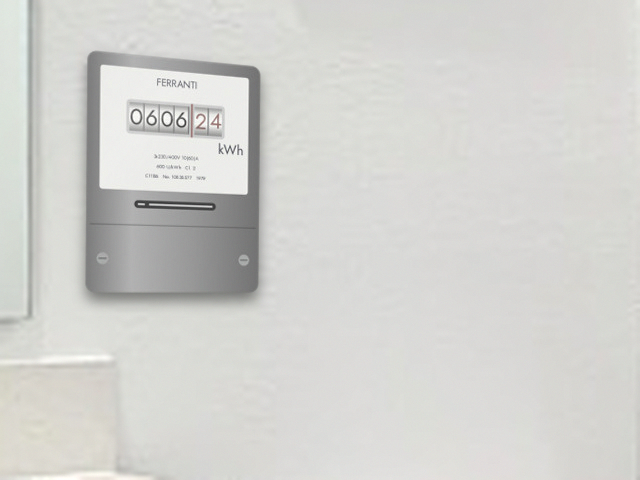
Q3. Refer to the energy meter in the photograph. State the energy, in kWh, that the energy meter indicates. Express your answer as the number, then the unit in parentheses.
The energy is 606.24 (kWh)
